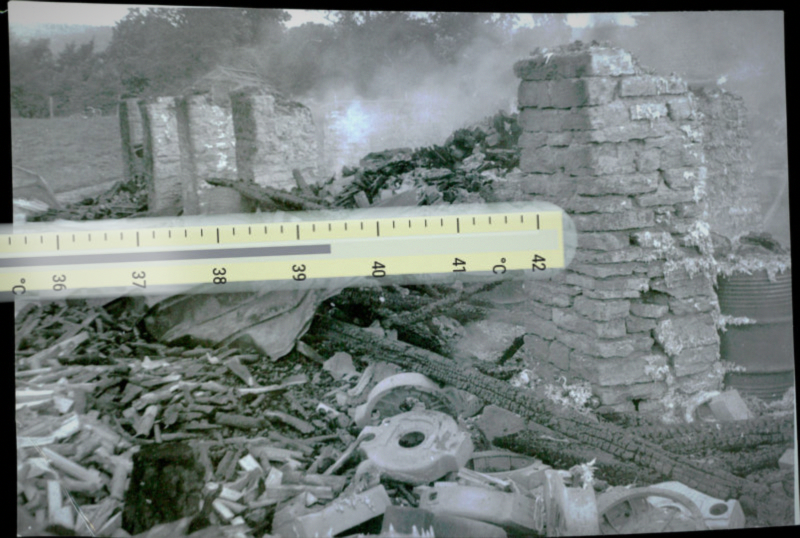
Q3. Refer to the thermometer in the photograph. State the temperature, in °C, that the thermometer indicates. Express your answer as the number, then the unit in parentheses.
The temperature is 39.4 (°C)
